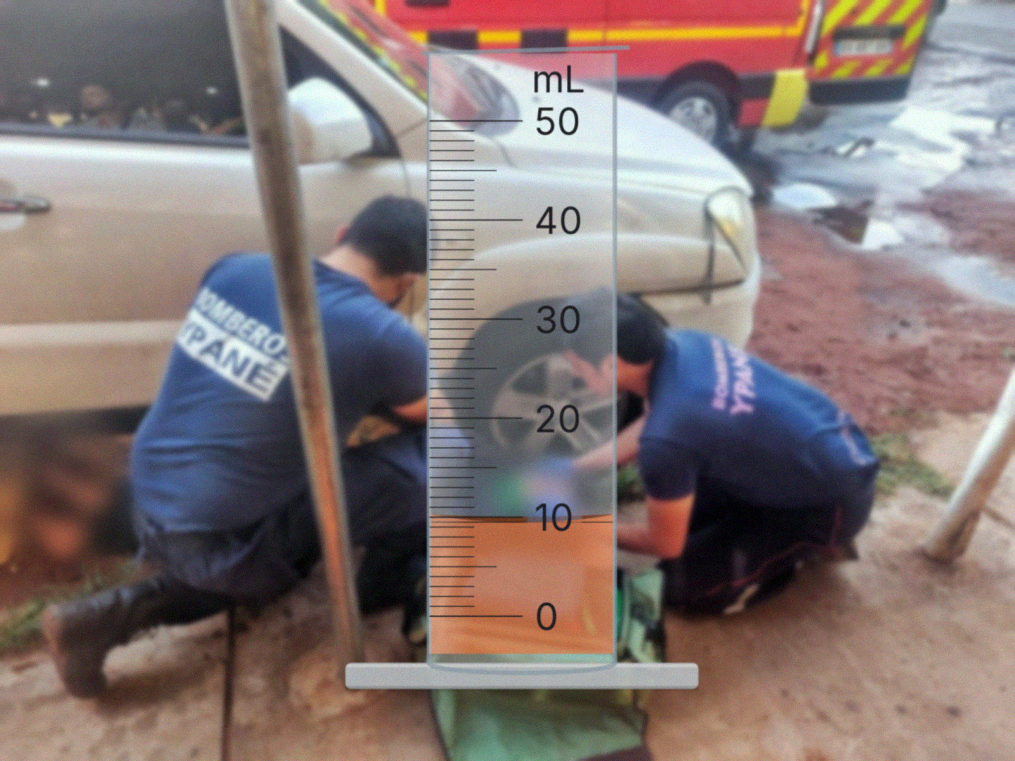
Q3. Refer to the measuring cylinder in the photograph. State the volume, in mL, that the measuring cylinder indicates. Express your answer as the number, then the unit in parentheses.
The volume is 9.5 (mL)
